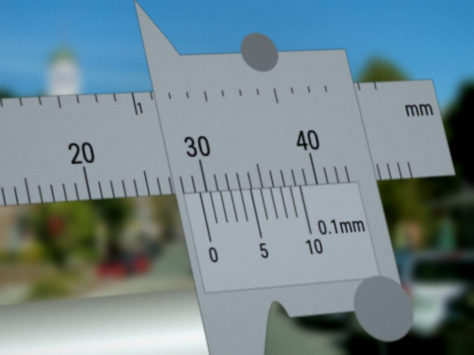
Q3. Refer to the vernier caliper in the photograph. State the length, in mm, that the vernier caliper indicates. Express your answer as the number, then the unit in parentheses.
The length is 29.4 (mm)
